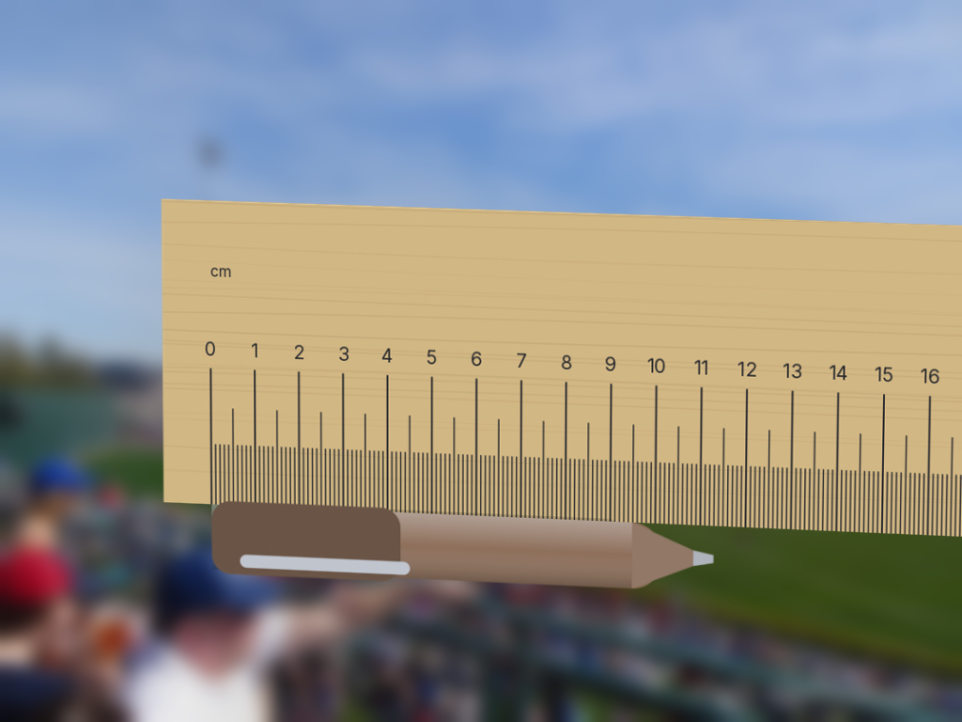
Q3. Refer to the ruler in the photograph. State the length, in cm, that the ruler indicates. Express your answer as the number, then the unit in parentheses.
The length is 11.3 (cm)
